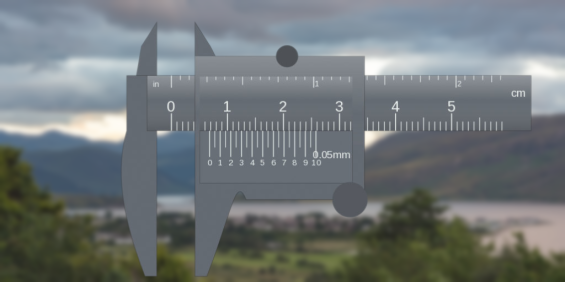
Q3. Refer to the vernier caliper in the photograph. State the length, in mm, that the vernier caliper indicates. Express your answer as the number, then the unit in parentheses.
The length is 6.8 (mm)
